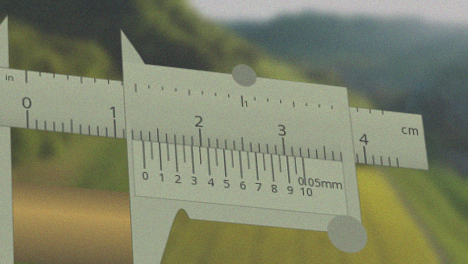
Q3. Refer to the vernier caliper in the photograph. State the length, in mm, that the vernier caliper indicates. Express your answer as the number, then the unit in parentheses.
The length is 13.2 (mm)
